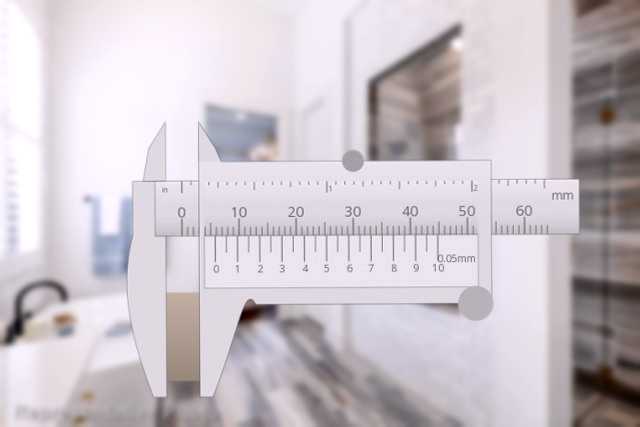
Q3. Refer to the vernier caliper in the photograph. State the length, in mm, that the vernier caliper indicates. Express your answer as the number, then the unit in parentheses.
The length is 5.8 (mm)
